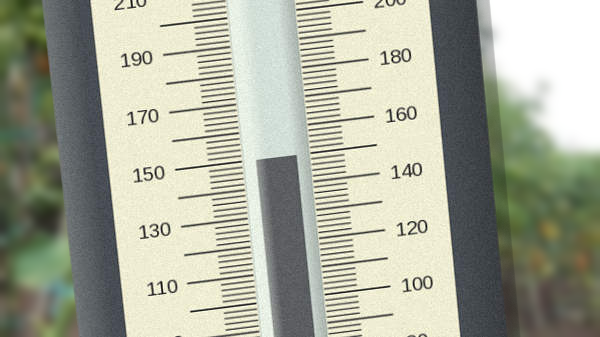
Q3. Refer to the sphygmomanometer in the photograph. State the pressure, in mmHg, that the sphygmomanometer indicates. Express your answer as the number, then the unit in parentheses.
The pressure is 150 (mmHg)
